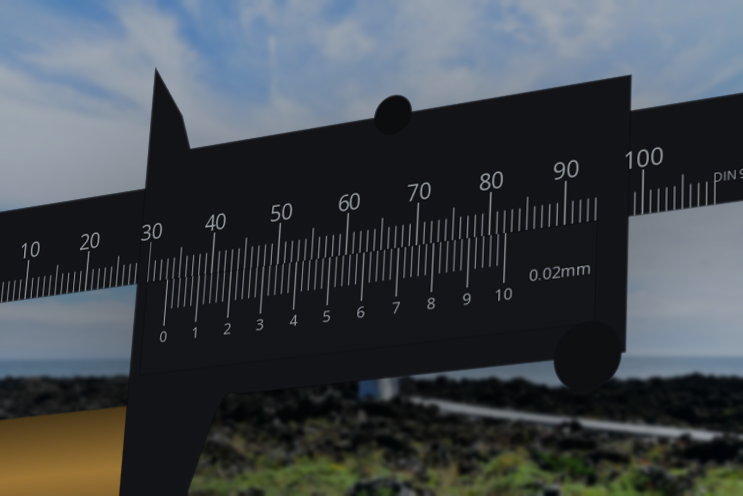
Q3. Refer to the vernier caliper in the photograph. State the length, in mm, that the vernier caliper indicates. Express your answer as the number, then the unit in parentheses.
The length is 33.2 (mm)
